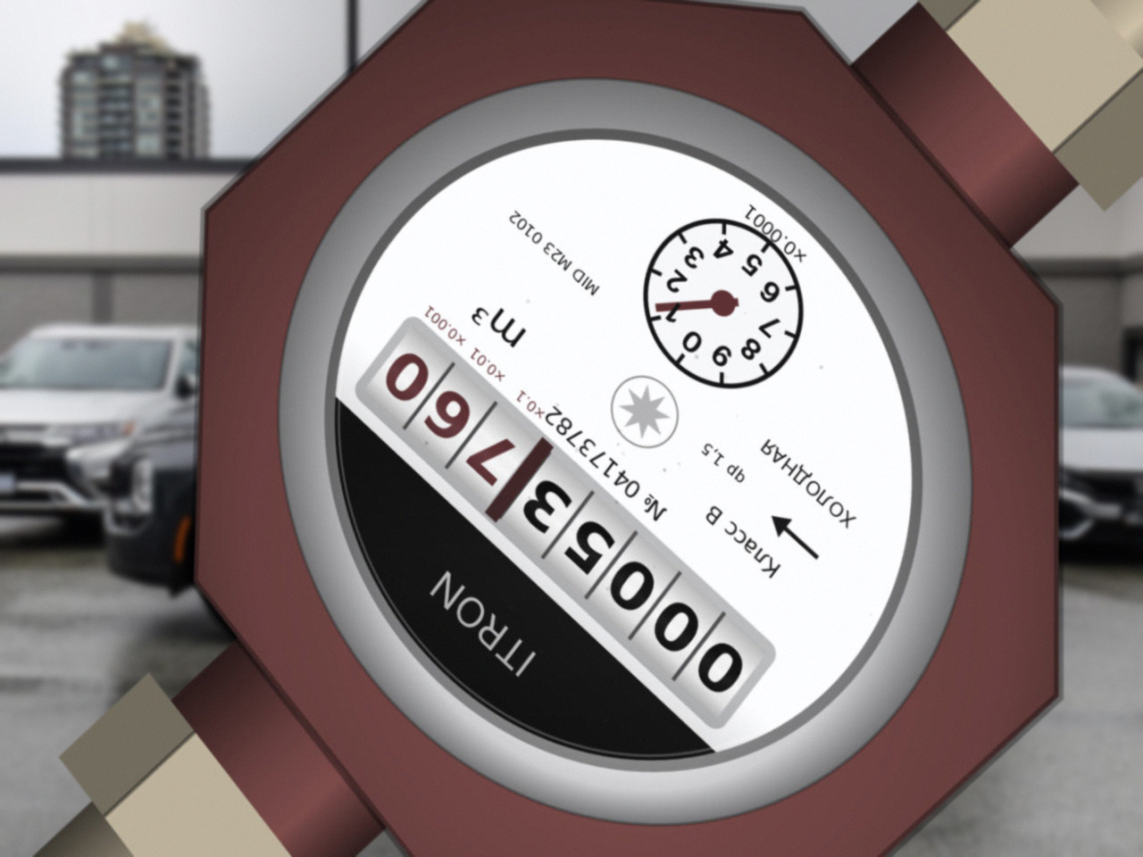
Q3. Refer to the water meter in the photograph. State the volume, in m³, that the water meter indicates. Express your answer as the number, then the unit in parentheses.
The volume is 53.7601 (m³)
